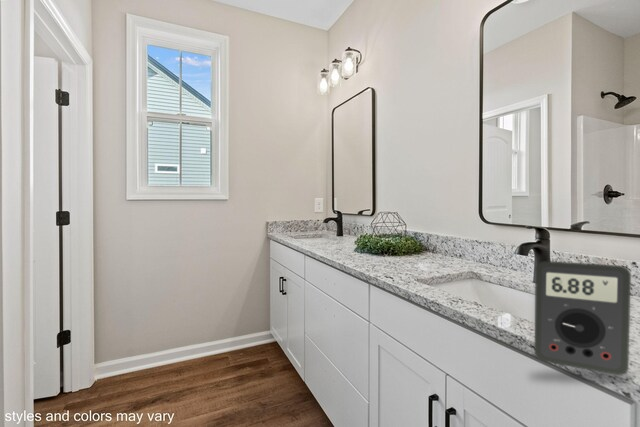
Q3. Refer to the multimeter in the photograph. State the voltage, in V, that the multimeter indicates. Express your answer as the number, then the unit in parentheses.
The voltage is 6.88 (V)
